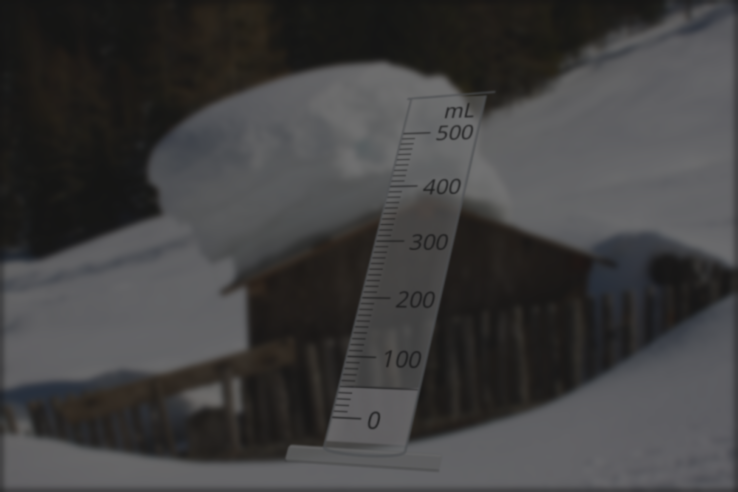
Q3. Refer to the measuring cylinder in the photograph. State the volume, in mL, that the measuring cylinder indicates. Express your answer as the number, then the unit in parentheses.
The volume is 50 (mL)
